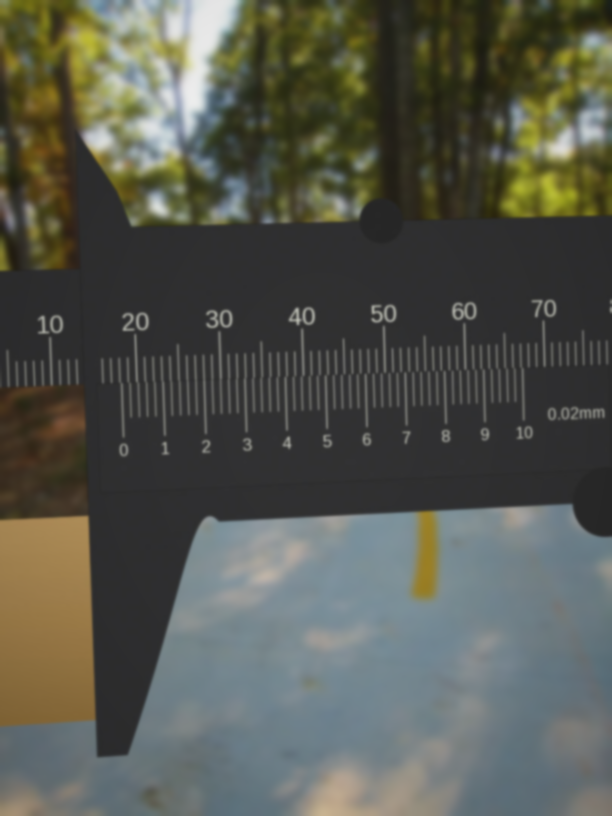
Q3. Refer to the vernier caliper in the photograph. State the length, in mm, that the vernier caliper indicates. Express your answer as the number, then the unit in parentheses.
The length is 18.2 (mm)
